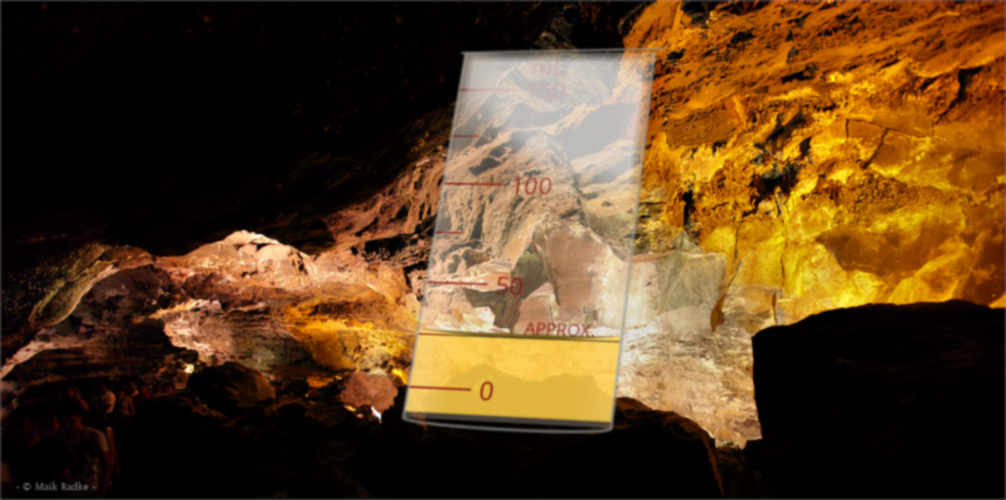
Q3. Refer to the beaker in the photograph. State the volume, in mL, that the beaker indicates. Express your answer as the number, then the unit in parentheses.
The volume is 25 (mL)
